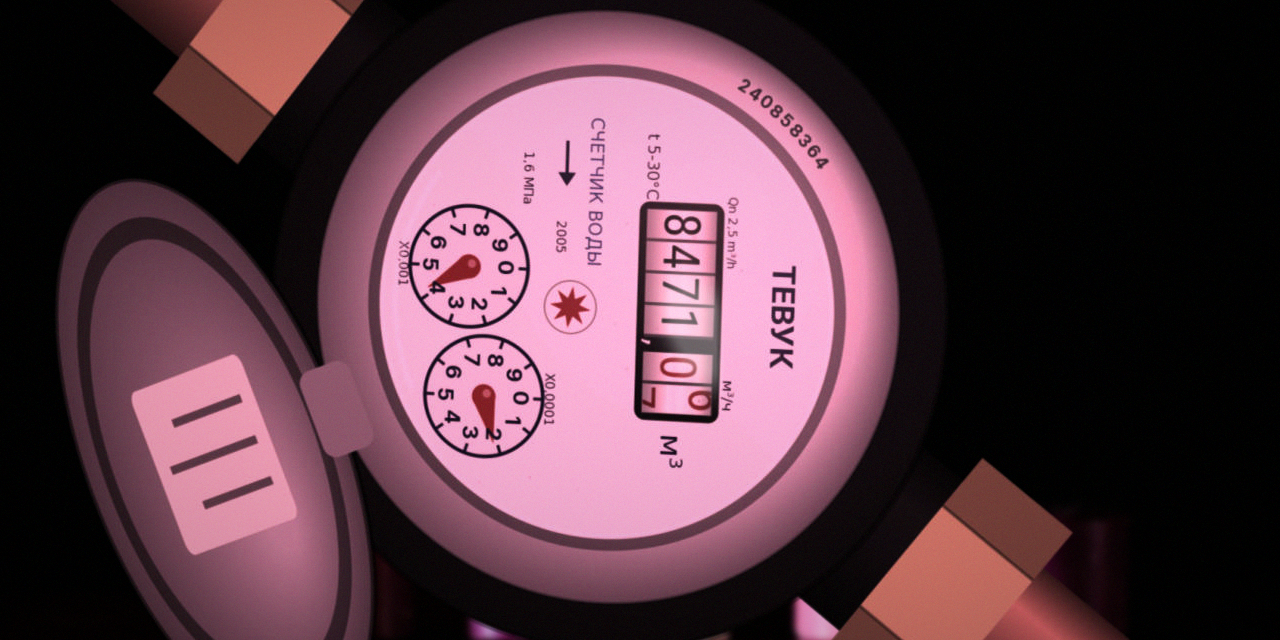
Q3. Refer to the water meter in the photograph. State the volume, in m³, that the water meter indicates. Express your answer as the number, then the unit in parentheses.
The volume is 8471.0642 (m³)
